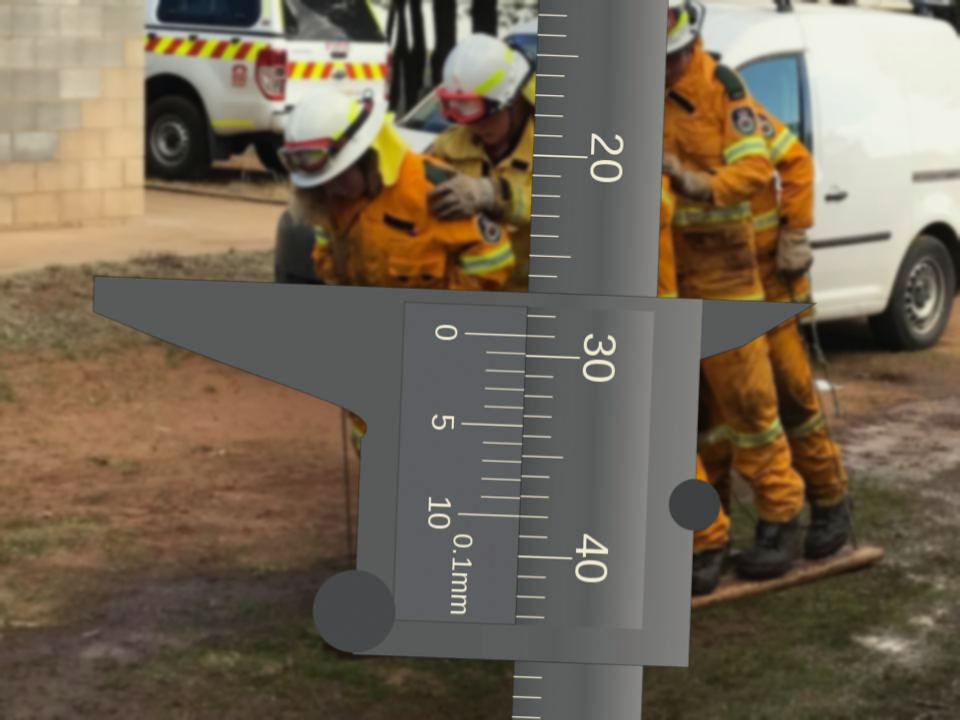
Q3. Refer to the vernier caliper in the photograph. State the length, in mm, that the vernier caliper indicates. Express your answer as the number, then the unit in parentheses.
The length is 29.0 (mm)
